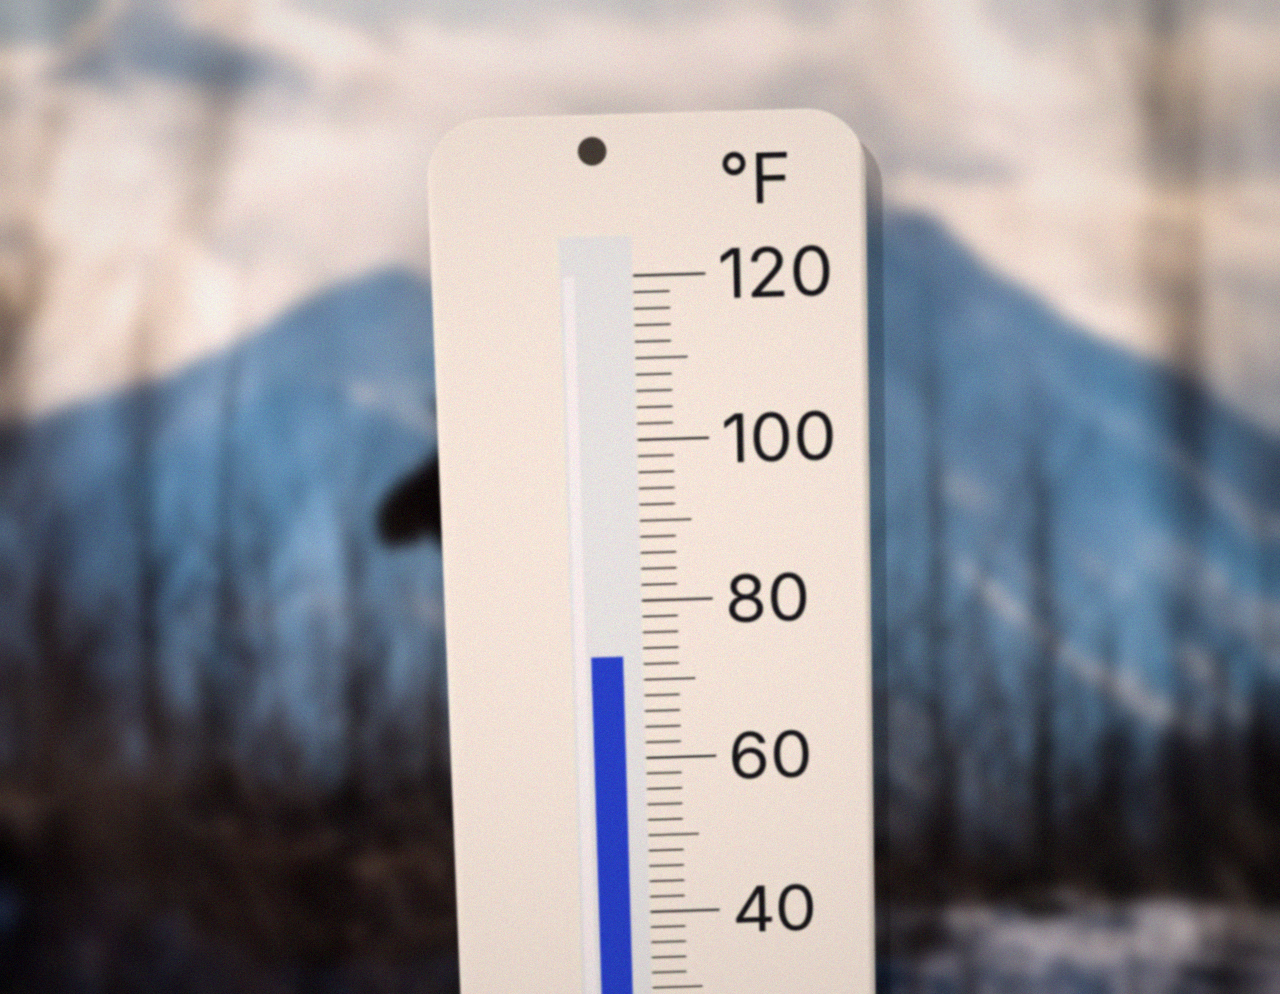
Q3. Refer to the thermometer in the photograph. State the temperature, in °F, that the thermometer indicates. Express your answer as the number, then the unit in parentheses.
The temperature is 73 (°F)
